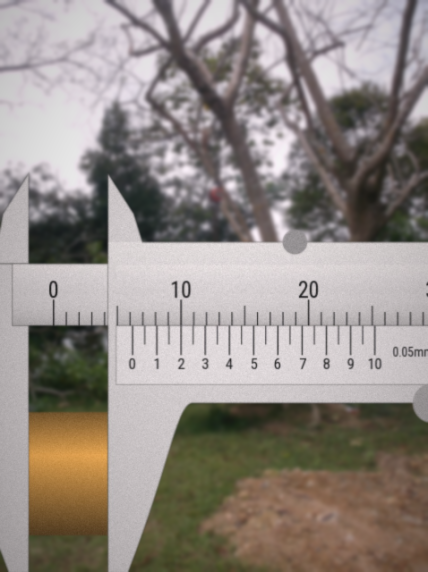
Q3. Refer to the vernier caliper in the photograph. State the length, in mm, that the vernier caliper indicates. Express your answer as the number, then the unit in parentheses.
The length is 6.2 (mm)
